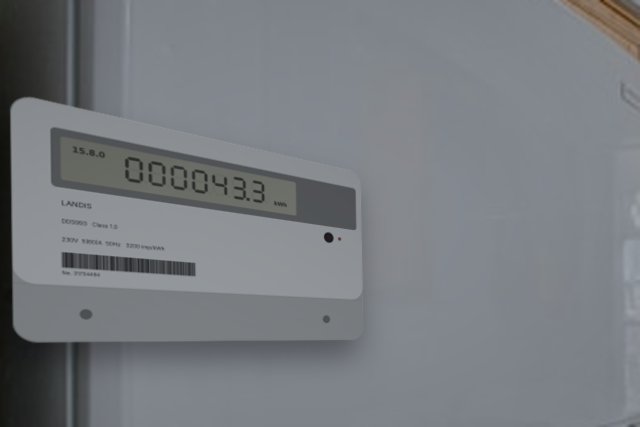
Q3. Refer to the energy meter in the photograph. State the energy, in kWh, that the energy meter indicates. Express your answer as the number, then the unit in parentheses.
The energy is 43.3 (kWh)
